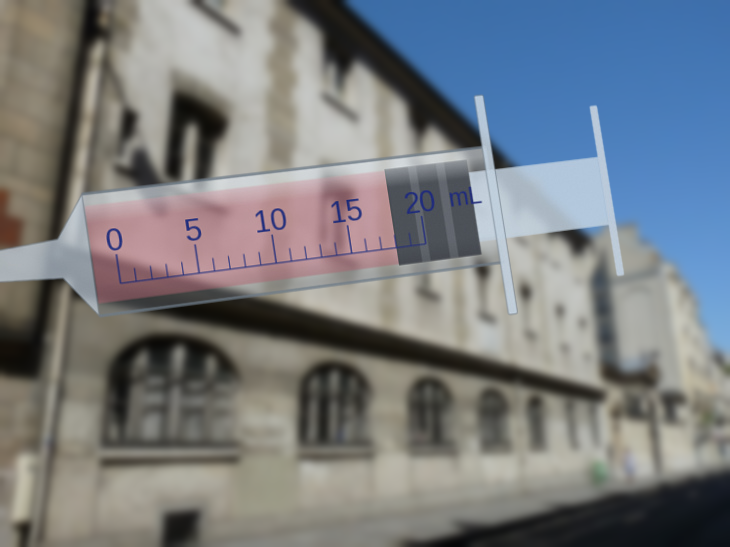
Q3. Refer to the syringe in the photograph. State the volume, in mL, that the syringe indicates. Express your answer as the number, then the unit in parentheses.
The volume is 18 (mL)
